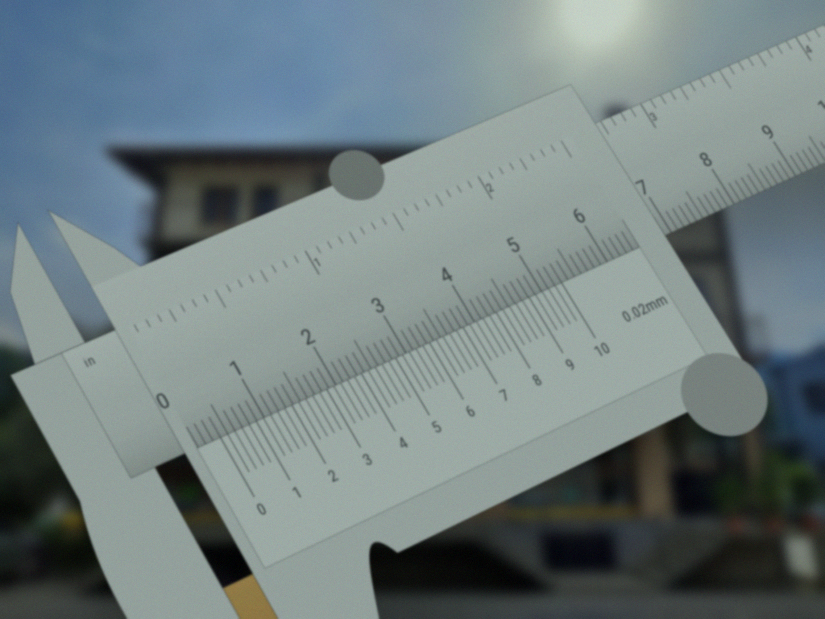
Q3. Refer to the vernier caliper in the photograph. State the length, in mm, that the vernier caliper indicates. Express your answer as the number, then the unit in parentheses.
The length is 4.0 (mm)
